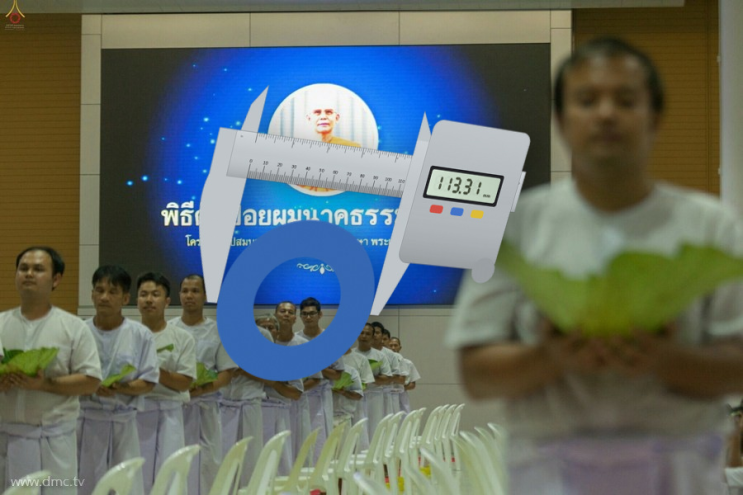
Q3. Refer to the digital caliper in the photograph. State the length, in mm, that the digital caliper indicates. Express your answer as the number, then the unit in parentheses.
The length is 113.31 (mm)
